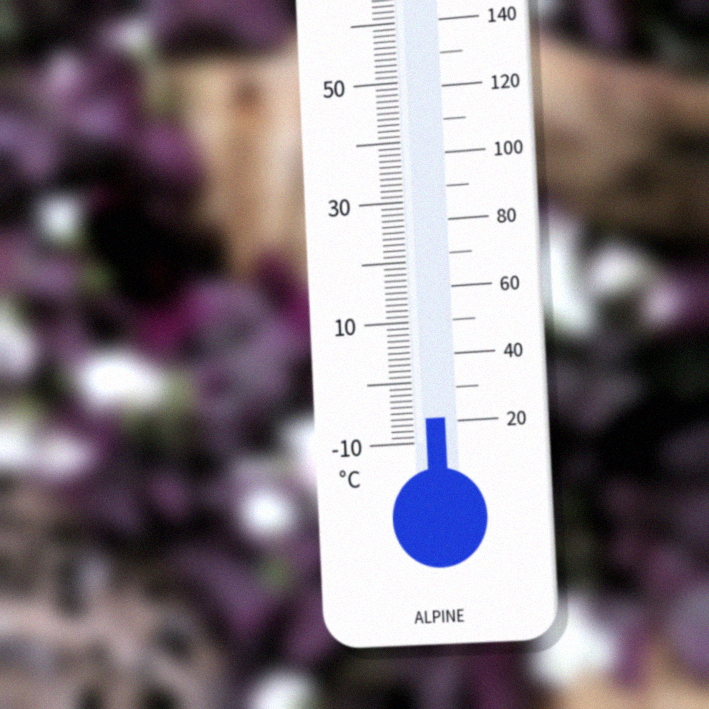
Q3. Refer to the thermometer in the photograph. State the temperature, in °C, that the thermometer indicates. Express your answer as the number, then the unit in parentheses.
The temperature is -6 (°C)
